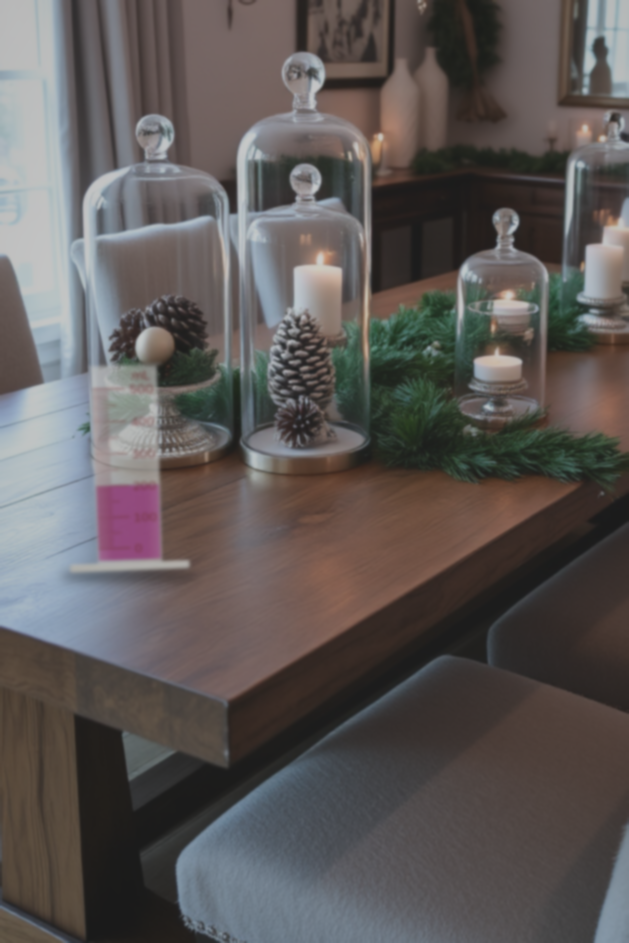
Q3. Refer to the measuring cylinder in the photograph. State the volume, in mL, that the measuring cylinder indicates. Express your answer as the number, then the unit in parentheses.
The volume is 200 (mL)
